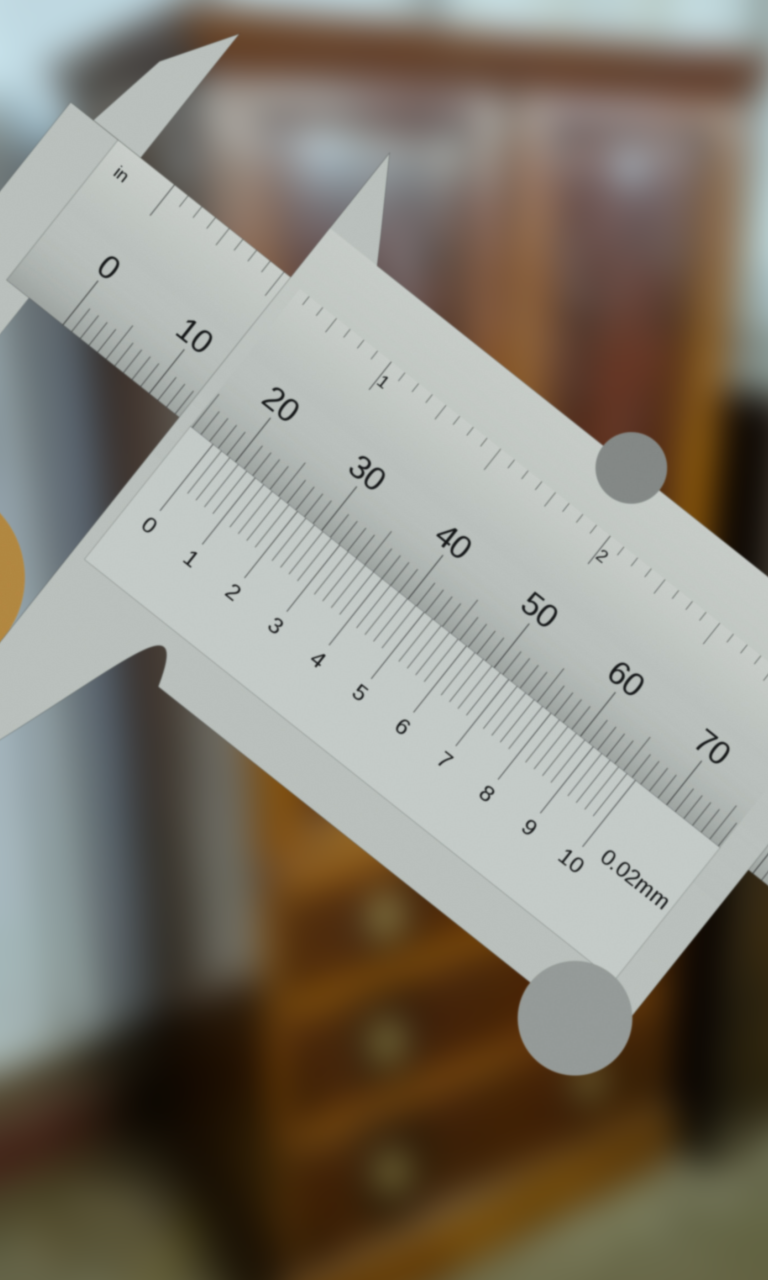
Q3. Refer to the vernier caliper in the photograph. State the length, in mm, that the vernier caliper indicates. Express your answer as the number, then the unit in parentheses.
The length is 17.4 (mm)
